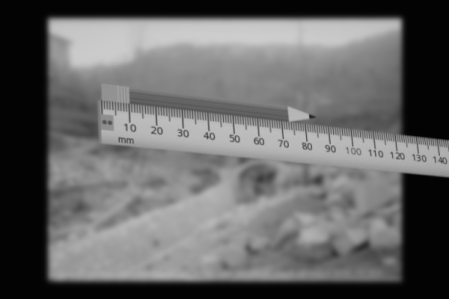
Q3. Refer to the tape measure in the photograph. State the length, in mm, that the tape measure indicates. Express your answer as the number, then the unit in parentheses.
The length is 85 (mm)
